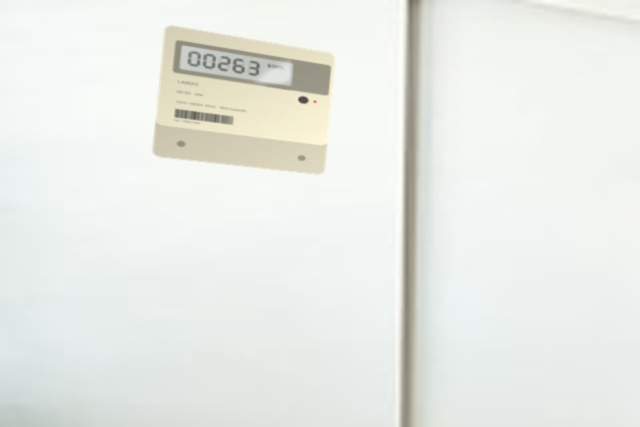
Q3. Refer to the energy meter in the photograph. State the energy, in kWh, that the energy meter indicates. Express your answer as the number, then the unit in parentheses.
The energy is 263 (kWh)
